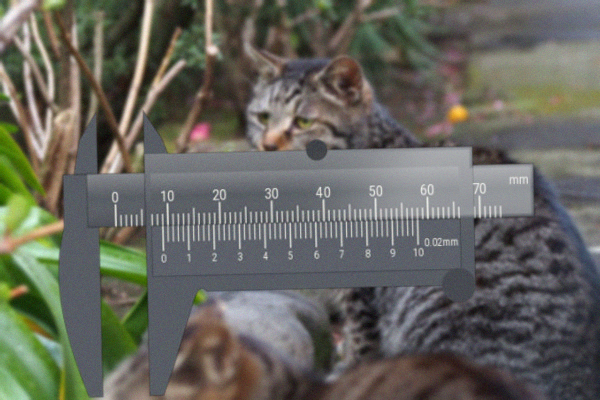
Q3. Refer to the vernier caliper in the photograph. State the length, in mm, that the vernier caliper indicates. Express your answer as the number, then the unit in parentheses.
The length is 9.0 (mm)
